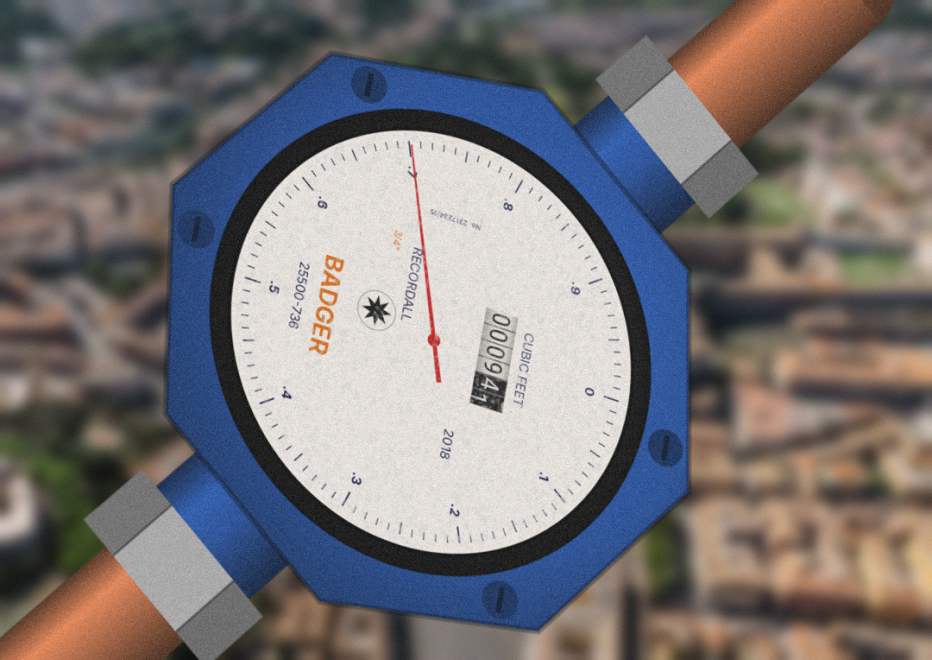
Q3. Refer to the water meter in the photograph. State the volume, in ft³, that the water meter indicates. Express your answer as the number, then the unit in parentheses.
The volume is 940.70 (ft³)
